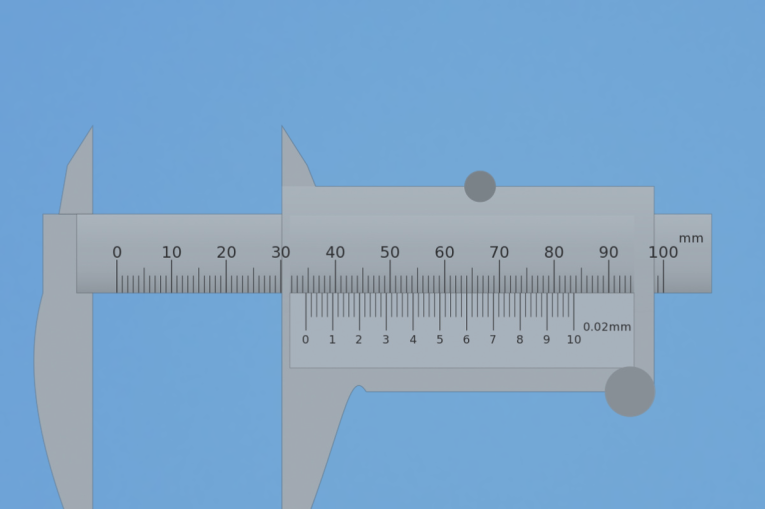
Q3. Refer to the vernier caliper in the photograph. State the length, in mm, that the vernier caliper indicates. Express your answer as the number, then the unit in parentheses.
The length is 34.6 (mm)
